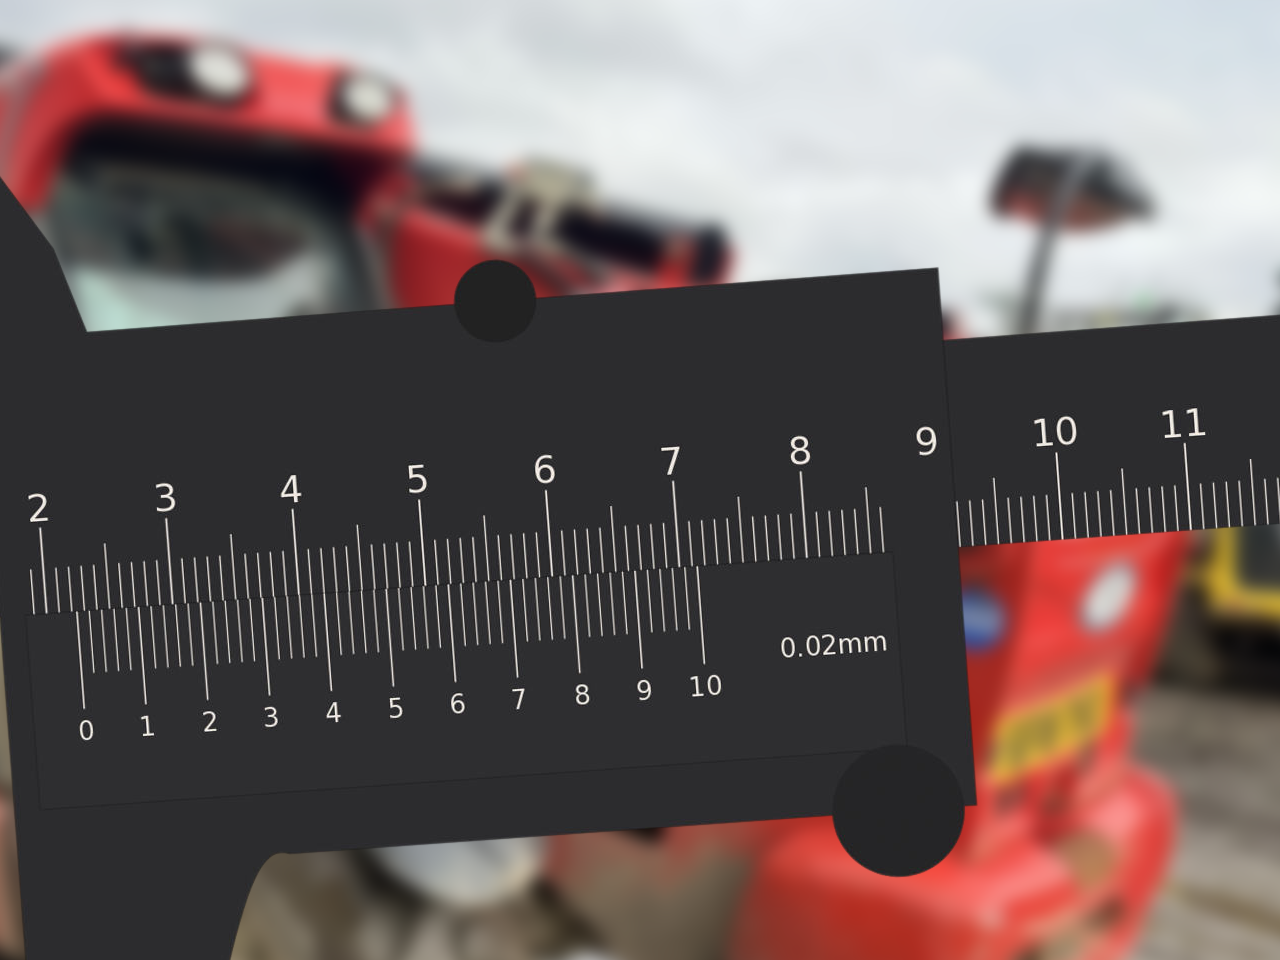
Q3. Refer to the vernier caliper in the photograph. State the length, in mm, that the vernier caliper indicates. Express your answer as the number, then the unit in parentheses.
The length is 22.4 (mm)
